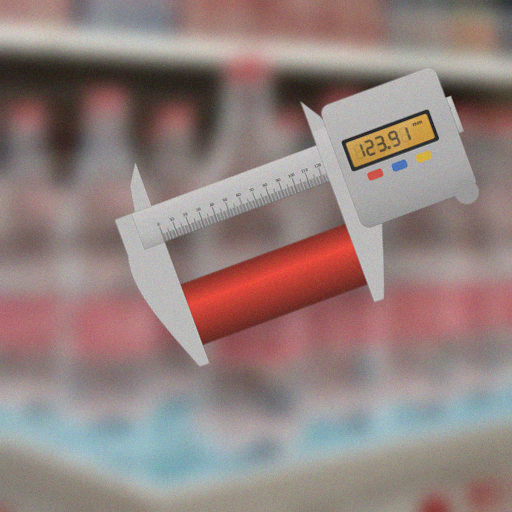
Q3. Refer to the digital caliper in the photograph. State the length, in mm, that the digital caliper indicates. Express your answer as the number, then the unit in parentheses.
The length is 123.91 (mm)
